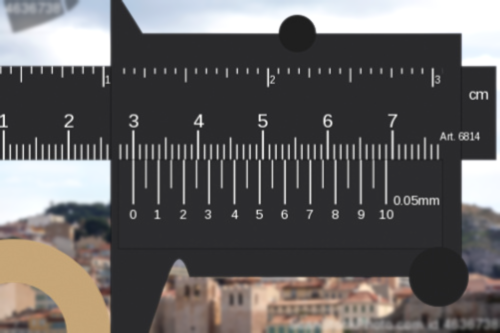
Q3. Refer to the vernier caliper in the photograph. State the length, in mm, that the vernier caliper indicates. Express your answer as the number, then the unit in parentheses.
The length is 30.0 (mm)
